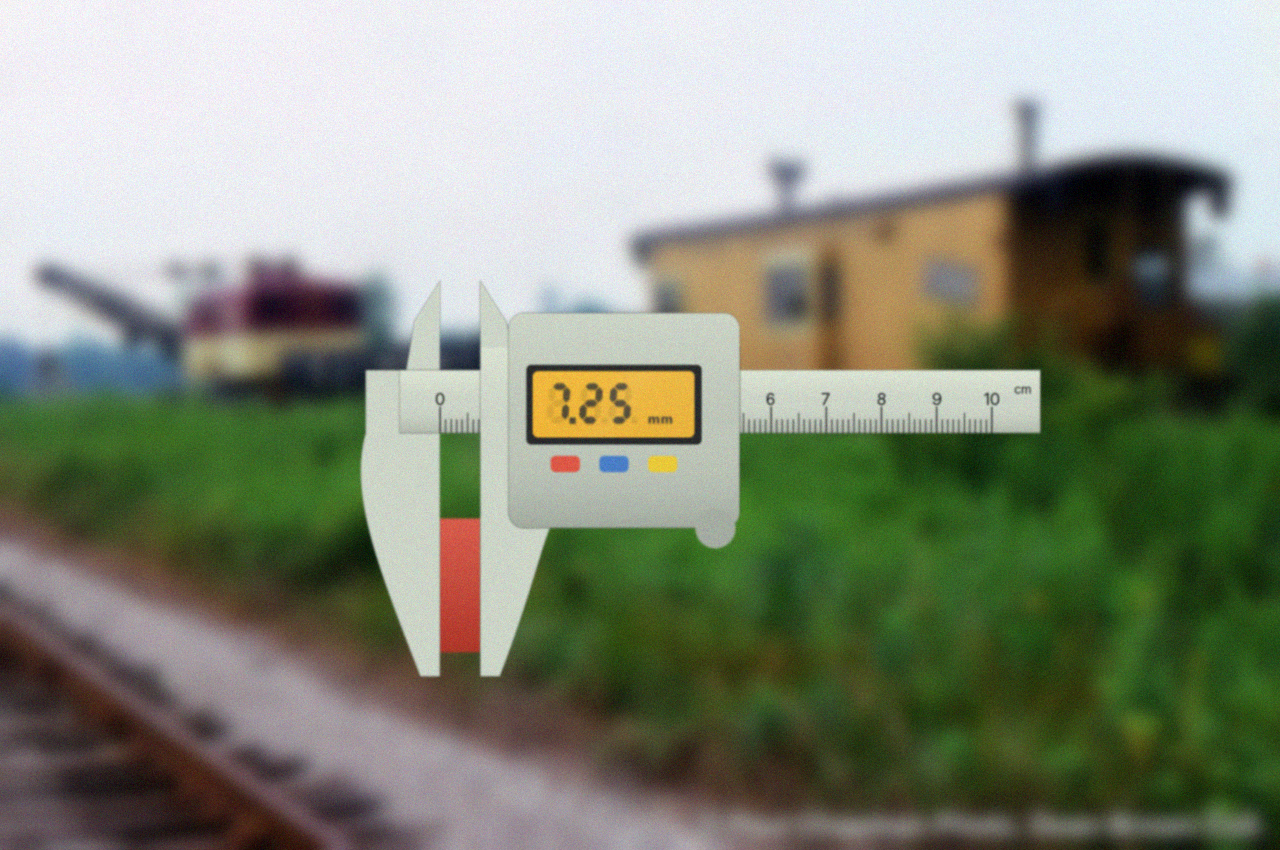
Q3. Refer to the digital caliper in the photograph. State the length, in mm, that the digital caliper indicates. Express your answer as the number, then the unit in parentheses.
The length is 7.25 (mm)
